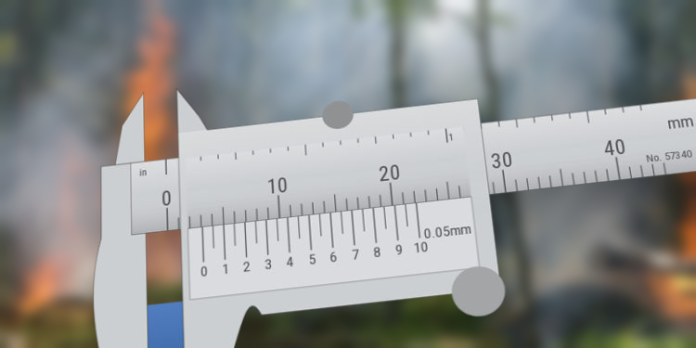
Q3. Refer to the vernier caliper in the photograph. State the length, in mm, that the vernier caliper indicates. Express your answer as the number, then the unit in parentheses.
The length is 3.1 (mm)
